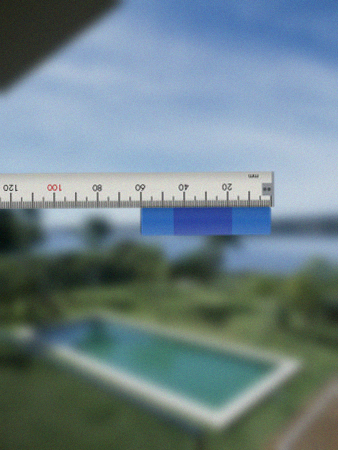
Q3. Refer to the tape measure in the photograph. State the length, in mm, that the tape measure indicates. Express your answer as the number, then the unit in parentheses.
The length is 60 (mm)
